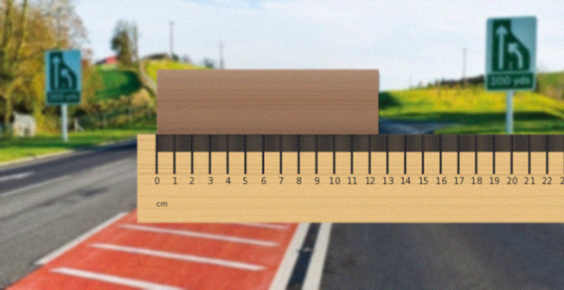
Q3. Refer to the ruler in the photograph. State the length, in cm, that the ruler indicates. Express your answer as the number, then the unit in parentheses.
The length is 12.5 (cm)
